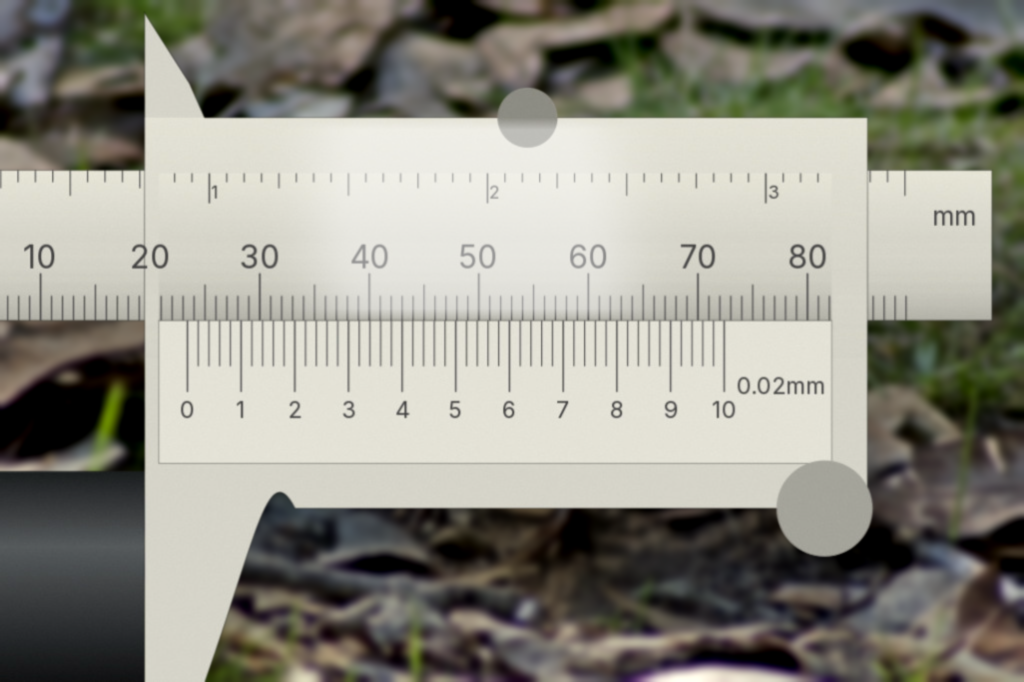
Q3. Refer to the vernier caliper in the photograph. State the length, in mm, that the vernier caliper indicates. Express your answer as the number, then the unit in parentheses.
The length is 23.4 (mm)
